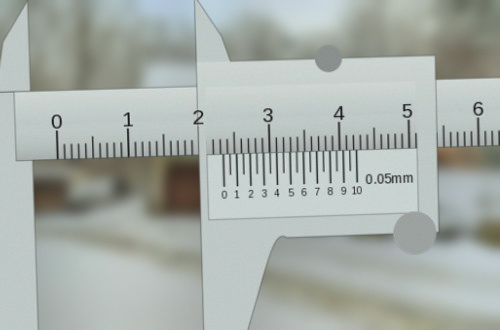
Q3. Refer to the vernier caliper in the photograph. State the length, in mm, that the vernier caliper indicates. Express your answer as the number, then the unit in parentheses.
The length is 23.4 (mm)
